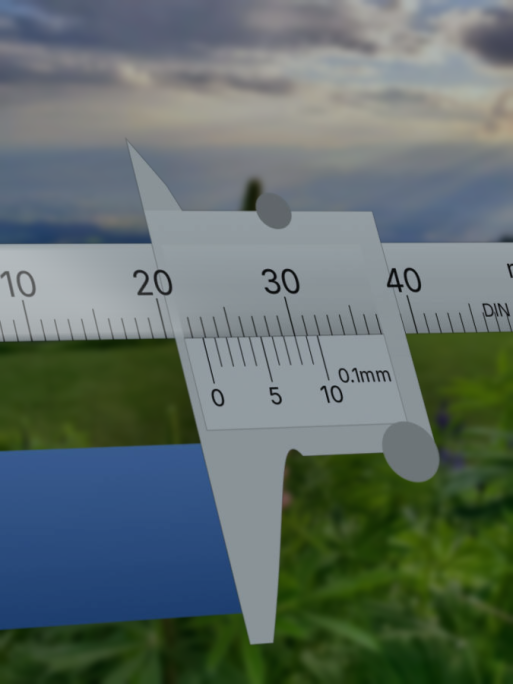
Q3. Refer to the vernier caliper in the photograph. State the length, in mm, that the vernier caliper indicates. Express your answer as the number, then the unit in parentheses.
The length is 22.8 (mm)
